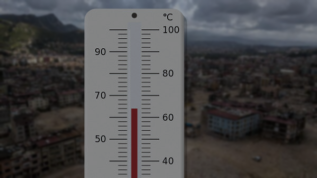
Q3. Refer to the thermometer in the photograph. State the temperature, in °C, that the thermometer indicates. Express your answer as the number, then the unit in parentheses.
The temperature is 64 (°C)
